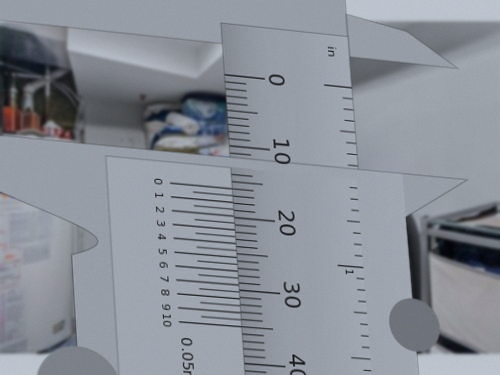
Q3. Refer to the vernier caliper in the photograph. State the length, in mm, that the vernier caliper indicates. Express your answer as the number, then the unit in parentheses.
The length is 16.0 (mm)
